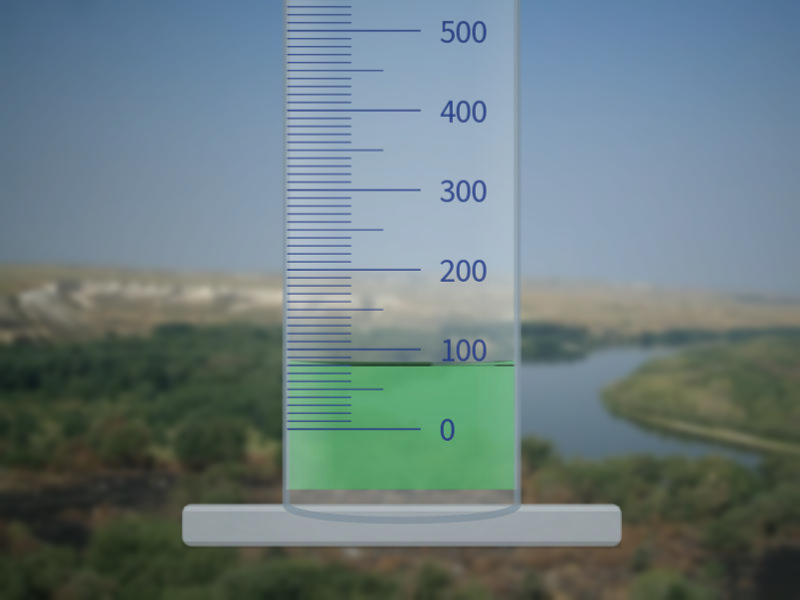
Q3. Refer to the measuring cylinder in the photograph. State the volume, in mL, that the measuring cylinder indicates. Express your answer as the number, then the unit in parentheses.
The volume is 80 (mL)
